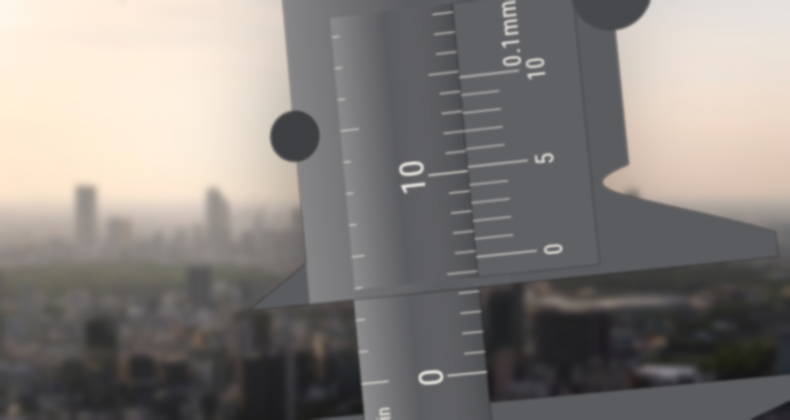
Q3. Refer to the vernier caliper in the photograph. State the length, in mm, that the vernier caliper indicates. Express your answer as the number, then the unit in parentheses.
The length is 5.7 (mm)
